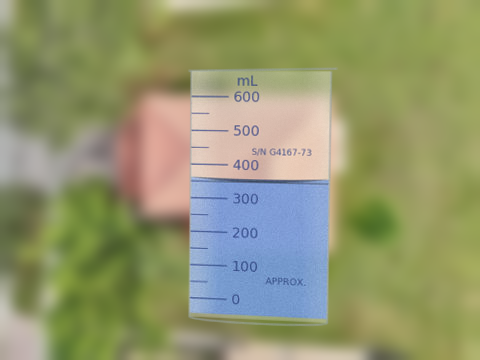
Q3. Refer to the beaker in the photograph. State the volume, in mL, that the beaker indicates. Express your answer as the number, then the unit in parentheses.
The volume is 350 (mL)
